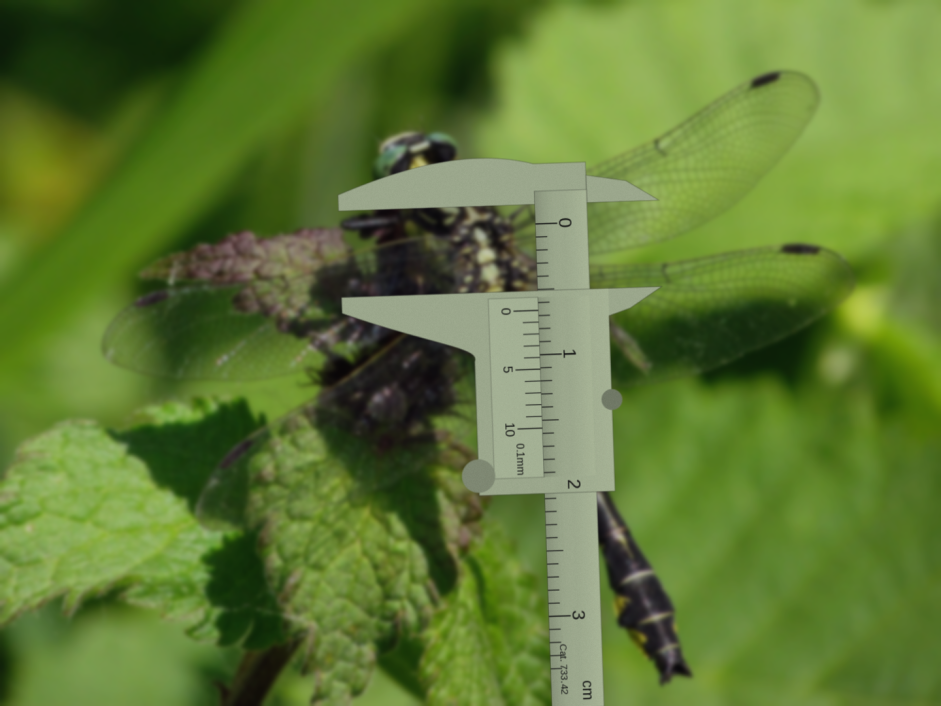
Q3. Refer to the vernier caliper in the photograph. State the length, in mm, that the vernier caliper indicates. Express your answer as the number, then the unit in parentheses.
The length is 6.6 (mm)
